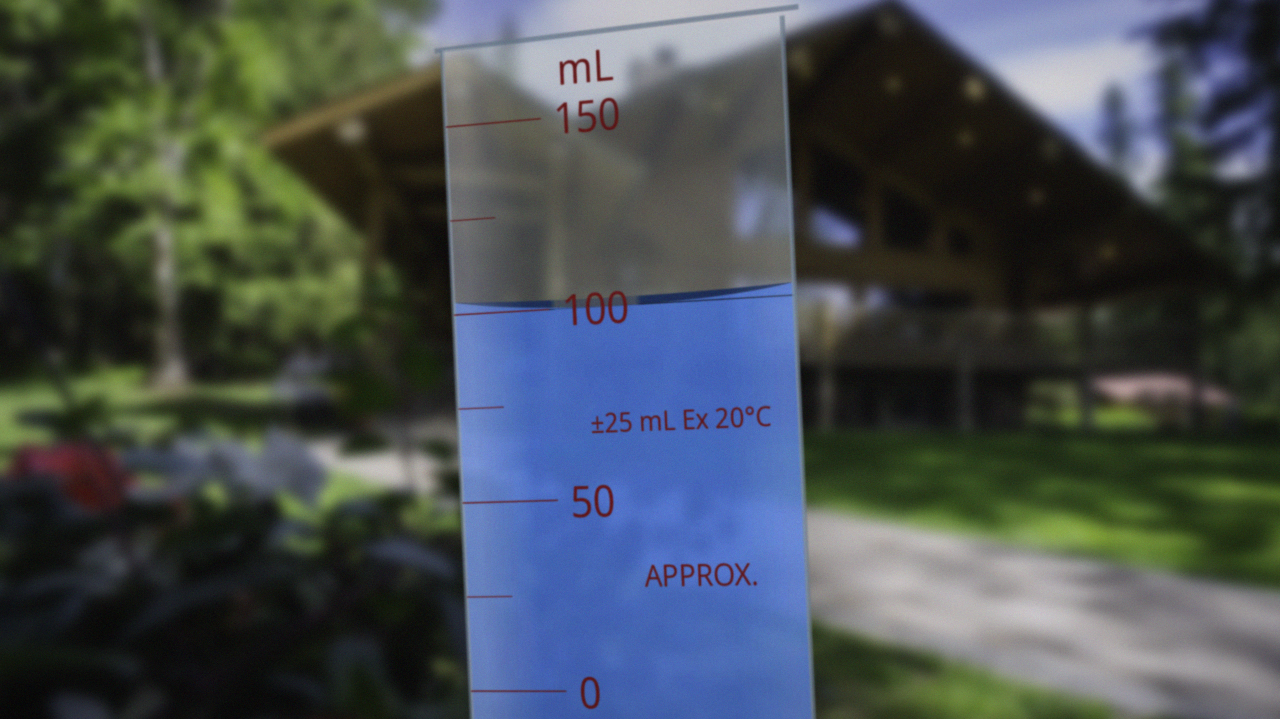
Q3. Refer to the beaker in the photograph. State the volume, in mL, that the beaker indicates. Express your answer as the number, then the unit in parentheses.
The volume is 100 (mL)
